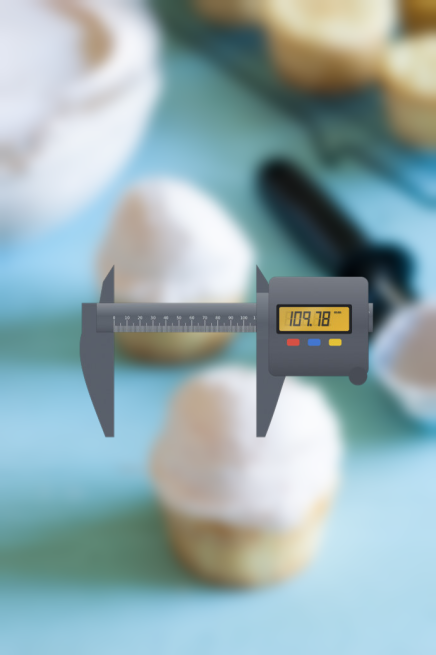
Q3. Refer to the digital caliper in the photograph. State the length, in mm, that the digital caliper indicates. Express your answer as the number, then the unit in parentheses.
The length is 109.78 (mm)
